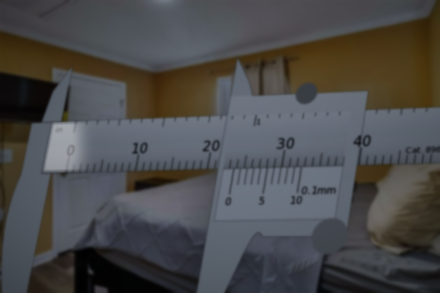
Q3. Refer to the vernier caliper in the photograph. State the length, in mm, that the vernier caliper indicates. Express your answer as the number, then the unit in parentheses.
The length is 23.6 (mm)
